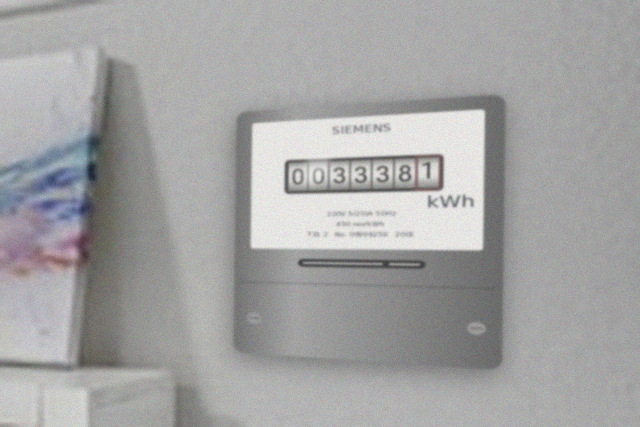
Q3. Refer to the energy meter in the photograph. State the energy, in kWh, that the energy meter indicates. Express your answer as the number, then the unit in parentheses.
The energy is 3338.1 (kWh)
